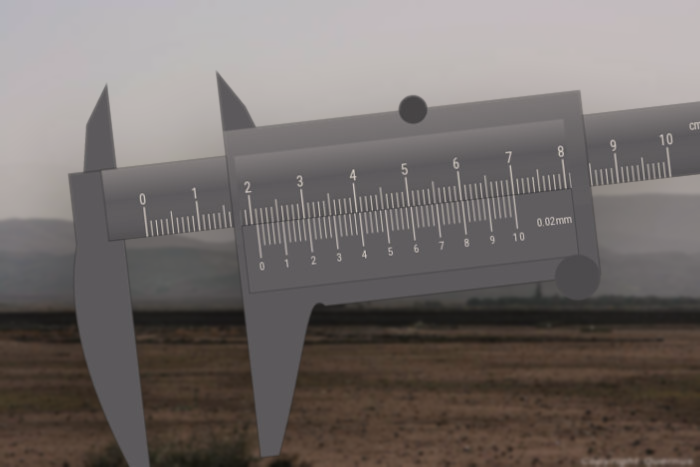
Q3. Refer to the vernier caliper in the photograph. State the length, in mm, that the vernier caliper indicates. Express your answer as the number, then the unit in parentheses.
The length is 21.0 (mm)
